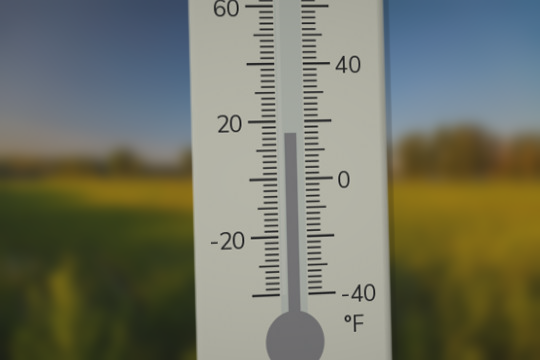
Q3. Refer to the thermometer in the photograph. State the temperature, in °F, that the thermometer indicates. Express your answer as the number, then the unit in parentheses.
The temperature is 16 (°F)
